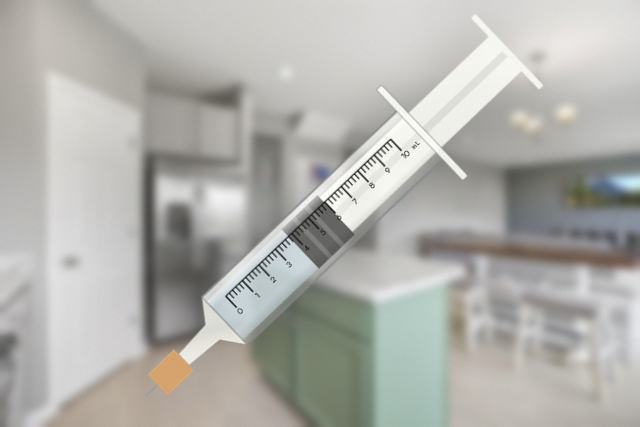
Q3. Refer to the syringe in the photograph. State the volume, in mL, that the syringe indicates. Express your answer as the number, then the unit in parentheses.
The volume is 3.8 (mL)
